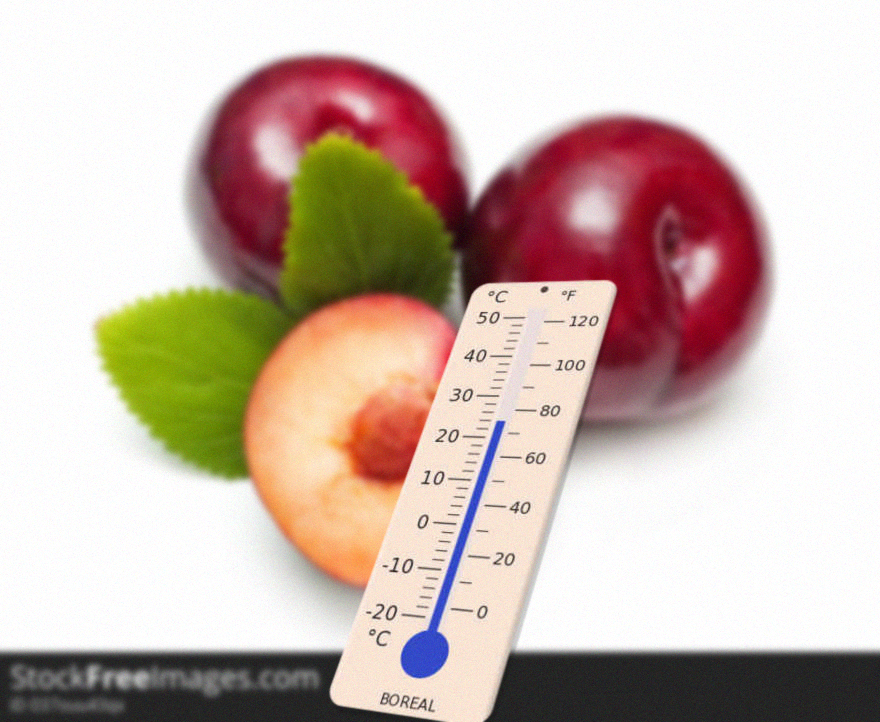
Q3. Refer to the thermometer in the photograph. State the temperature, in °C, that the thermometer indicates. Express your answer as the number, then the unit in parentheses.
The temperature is 24 (°C)
